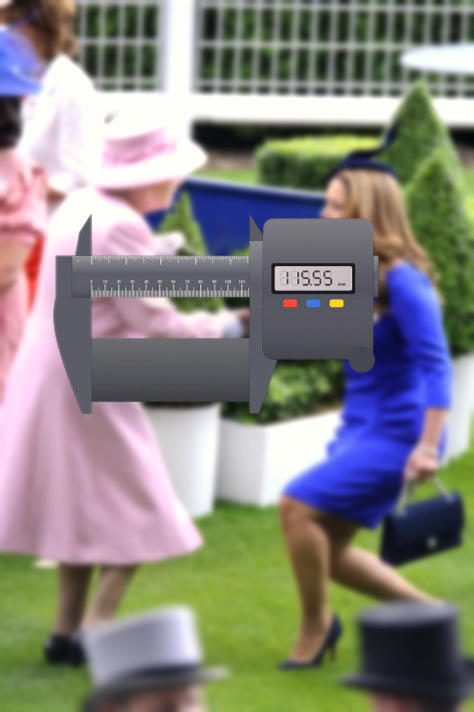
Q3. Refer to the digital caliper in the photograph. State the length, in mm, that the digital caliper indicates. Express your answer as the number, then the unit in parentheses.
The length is 115.55 (mm)
